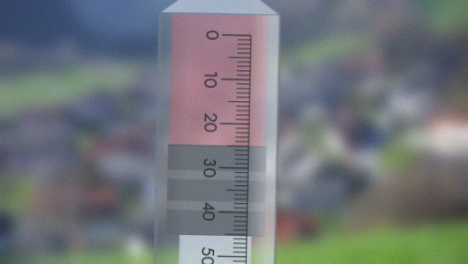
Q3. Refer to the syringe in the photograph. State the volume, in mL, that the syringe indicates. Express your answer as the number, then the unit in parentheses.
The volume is 25 (mL)
